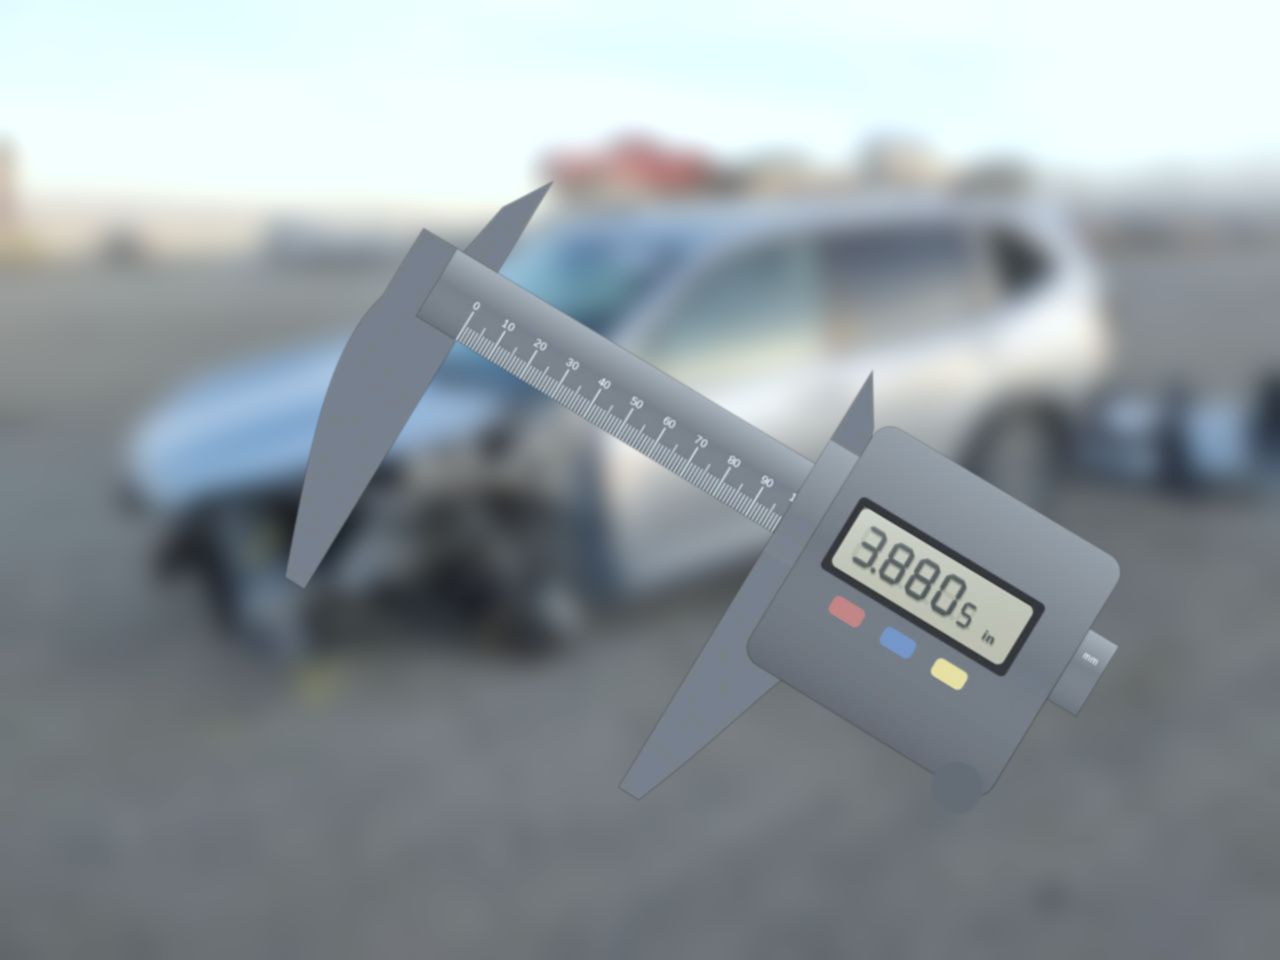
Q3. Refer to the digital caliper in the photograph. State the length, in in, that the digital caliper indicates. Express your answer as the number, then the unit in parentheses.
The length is 3.8805 (in)
